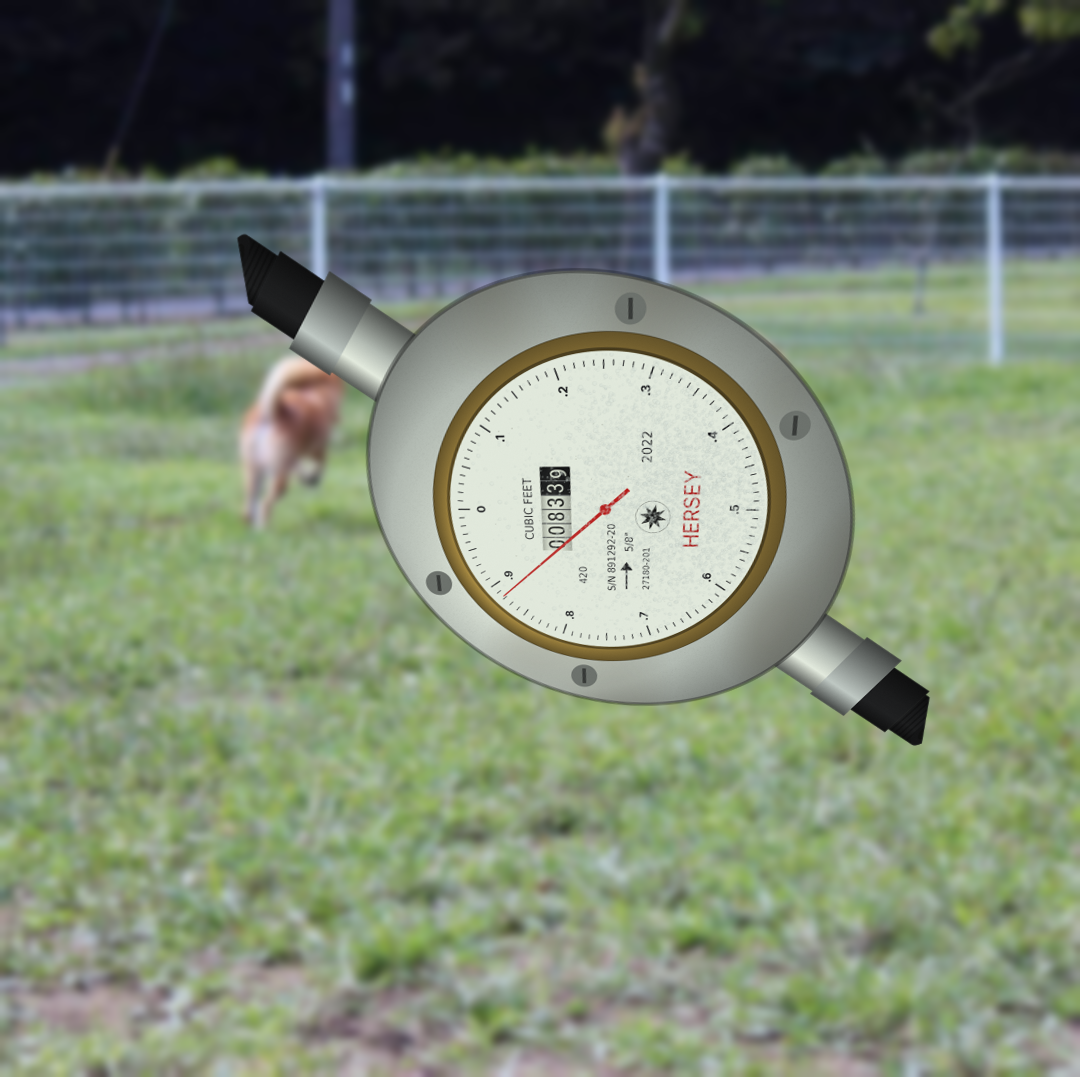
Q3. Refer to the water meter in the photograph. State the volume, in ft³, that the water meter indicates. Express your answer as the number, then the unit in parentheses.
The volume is 8338.88 (ft³)
